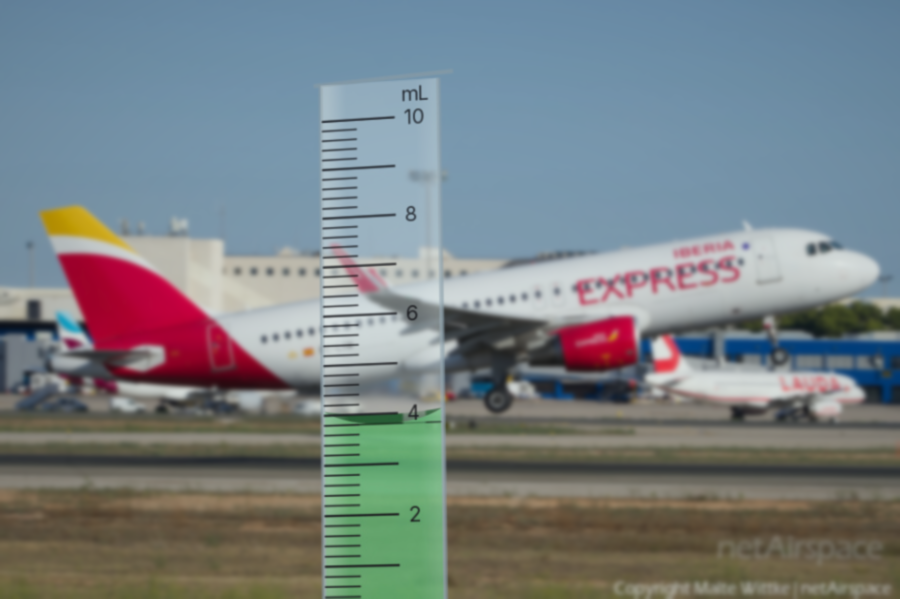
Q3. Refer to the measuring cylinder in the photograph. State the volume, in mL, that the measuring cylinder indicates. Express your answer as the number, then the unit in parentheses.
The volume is 3.8 (mL)
